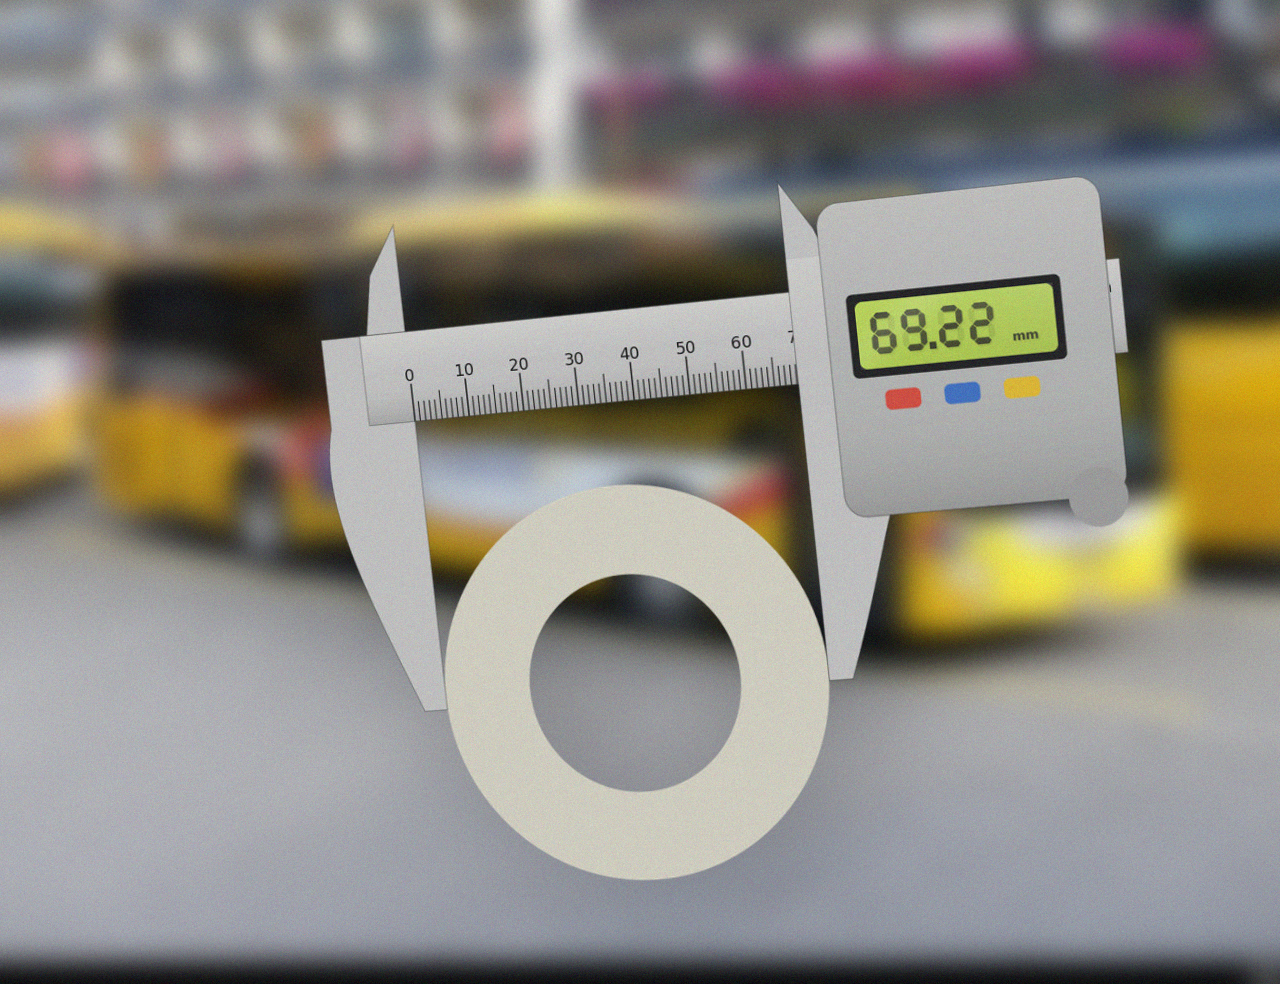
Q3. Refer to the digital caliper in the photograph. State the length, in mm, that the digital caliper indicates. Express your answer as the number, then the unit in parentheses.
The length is 69.22 (mm)
